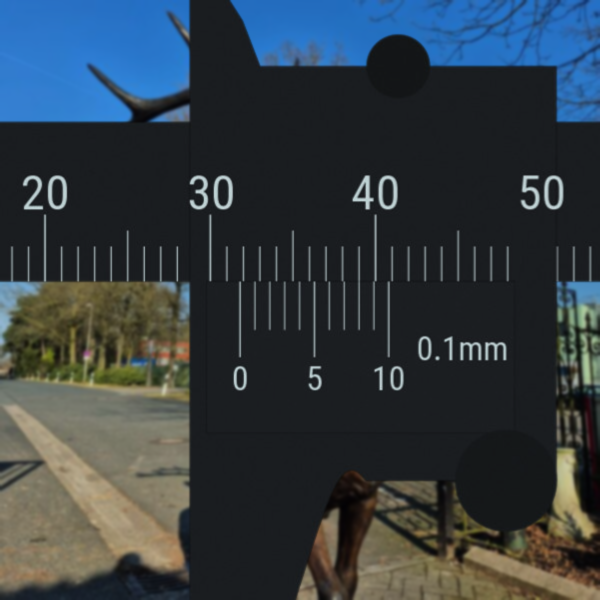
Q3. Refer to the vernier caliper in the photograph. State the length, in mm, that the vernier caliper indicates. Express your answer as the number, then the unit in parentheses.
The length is 31.8 (mm)
